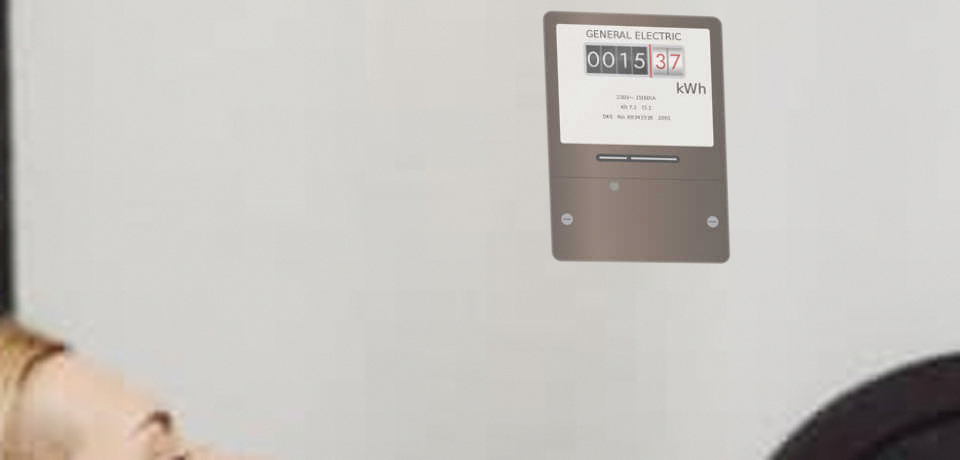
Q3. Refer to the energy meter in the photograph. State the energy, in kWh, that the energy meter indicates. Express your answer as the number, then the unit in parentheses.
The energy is 15.37 (kWh)
